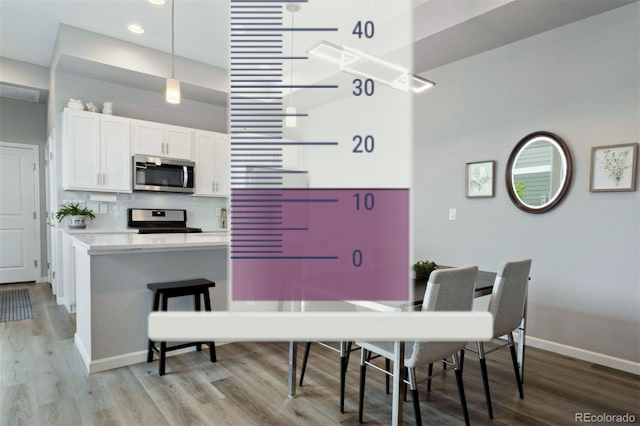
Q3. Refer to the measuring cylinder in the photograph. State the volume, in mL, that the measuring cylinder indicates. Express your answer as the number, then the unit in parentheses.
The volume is 12 (mL)
